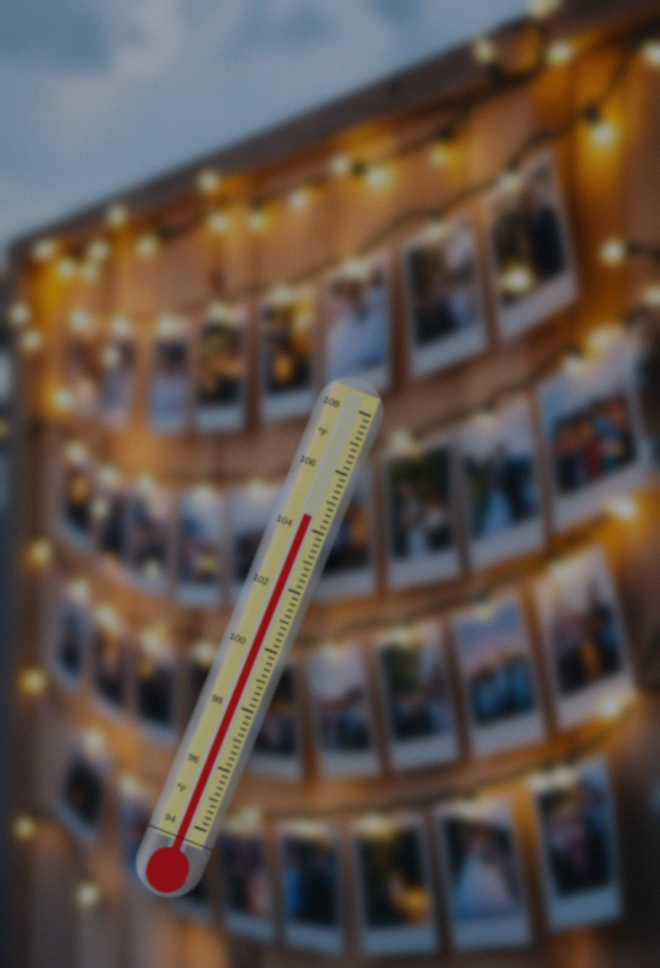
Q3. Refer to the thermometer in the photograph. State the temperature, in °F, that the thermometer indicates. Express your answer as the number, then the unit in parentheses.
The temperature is 104.4 (°F)
